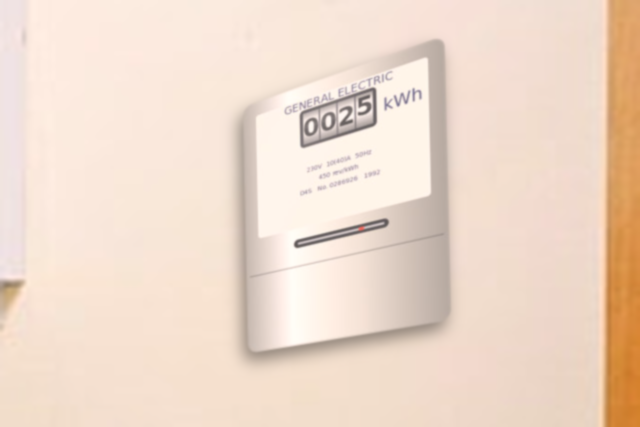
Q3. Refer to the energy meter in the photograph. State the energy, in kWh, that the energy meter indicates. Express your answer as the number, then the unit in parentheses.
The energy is 25 (kWh)
